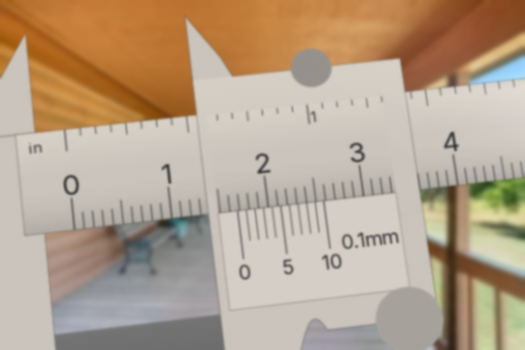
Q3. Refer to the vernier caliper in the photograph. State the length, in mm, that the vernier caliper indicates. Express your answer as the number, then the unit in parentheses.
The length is 16.8 (mm)
